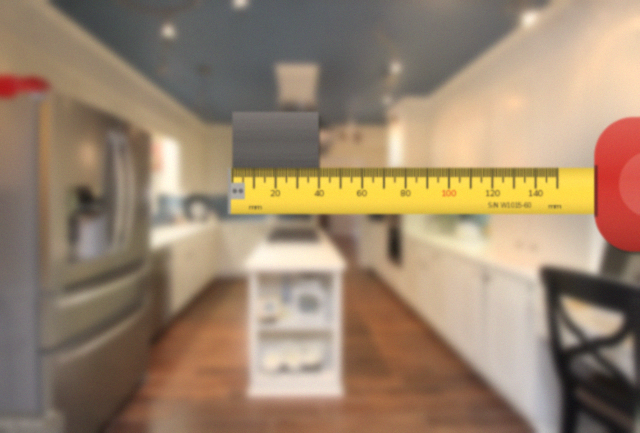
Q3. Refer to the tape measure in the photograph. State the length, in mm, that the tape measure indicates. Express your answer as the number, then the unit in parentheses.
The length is 40 (mm)
